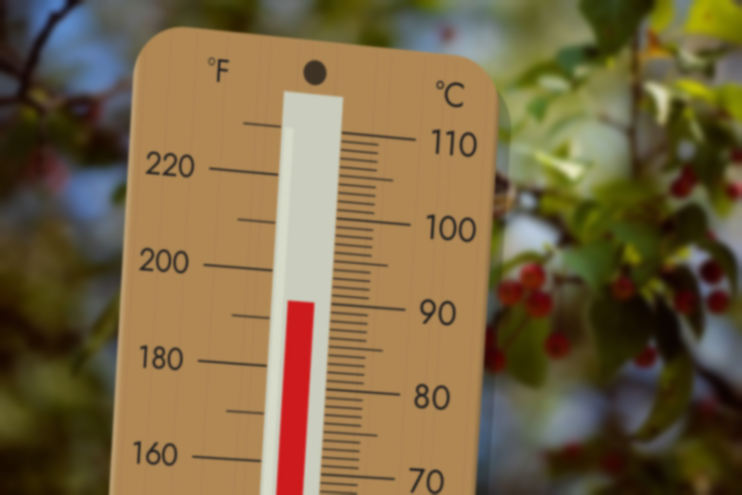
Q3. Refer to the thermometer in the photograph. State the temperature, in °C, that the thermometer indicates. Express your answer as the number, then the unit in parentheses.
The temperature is 90 (°C)
